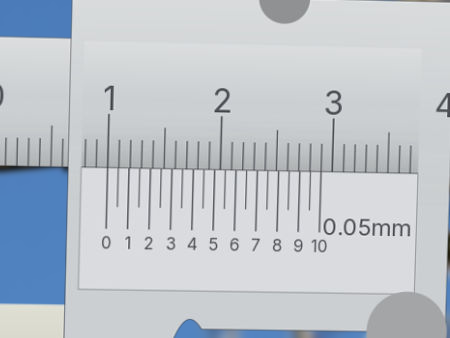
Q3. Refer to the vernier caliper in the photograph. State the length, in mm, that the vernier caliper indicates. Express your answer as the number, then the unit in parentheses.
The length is 10.0 (mm)
